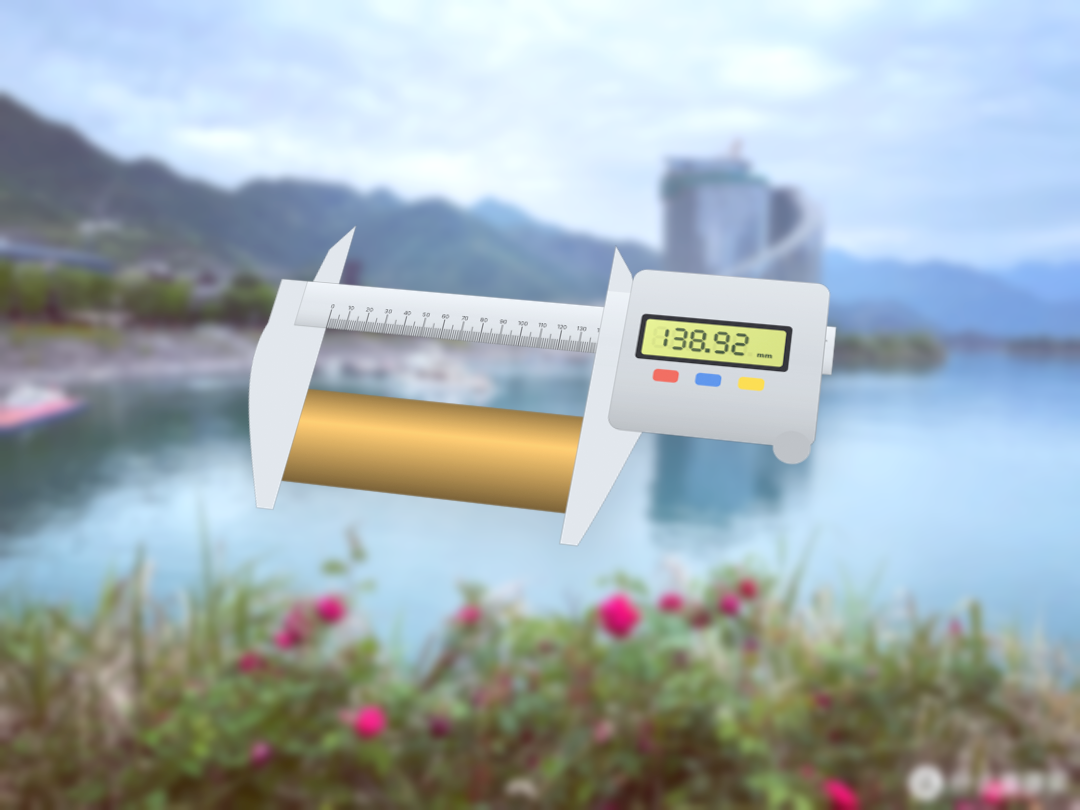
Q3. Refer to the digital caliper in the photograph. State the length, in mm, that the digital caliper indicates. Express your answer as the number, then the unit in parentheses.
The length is 138.92 (mm)
